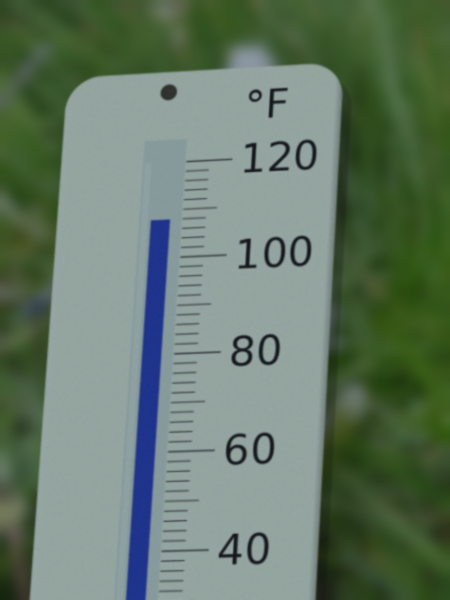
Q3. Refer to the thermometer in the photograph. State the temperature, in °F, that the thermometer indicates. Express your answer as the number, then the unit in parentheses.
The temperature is 108 (°F)
